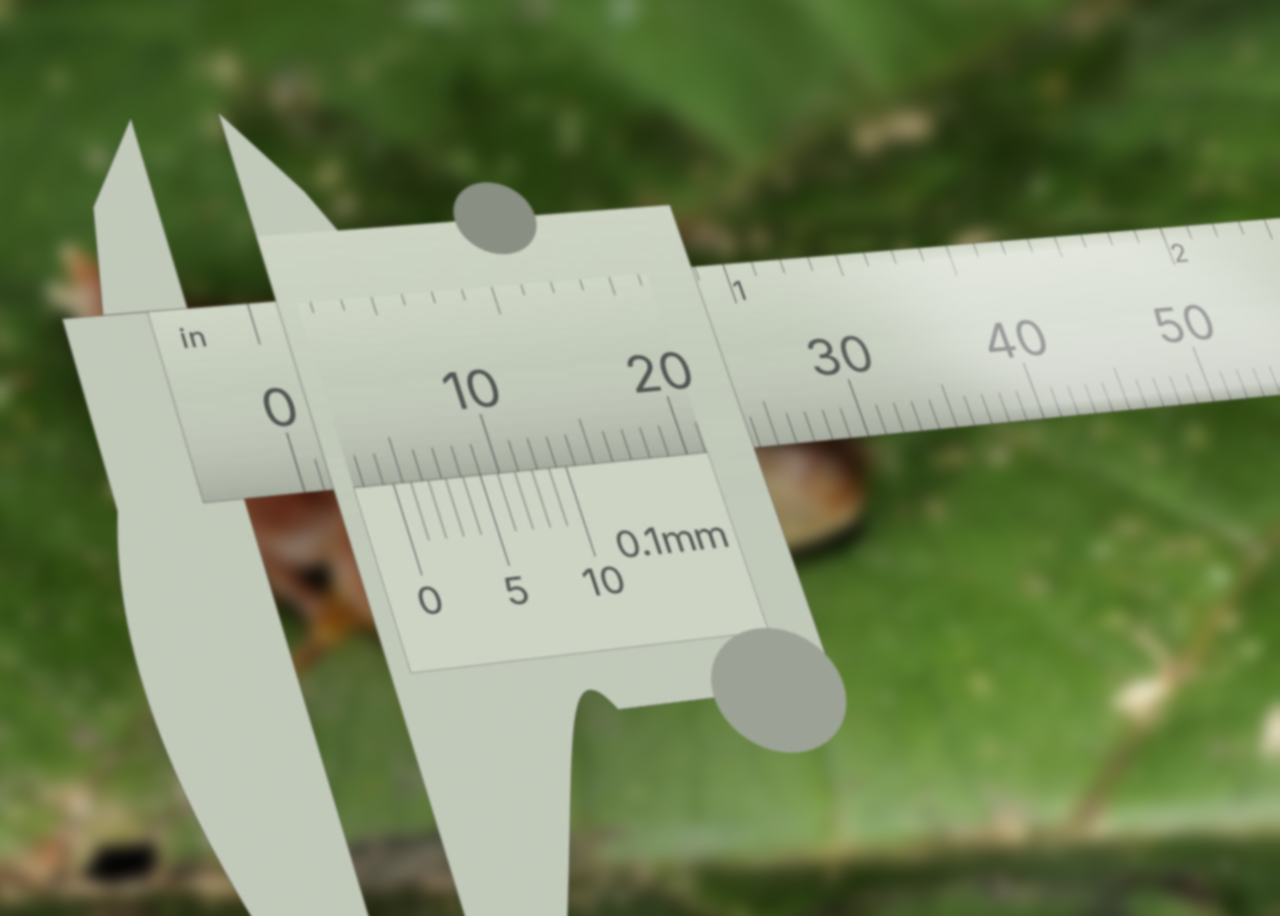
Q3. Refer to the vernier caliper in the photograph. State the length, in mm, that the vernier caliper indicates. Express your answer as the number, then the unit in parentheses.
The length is 4.5 (mm)
